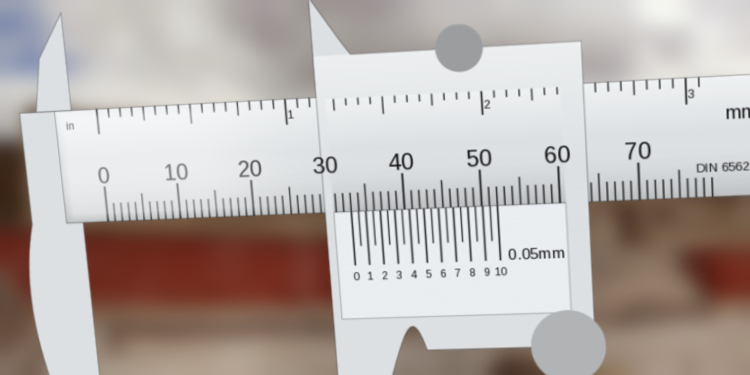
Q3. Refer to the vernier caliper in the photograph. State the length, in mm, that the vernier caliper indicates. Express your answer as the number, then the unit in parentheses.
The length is 33.0 (mm)
